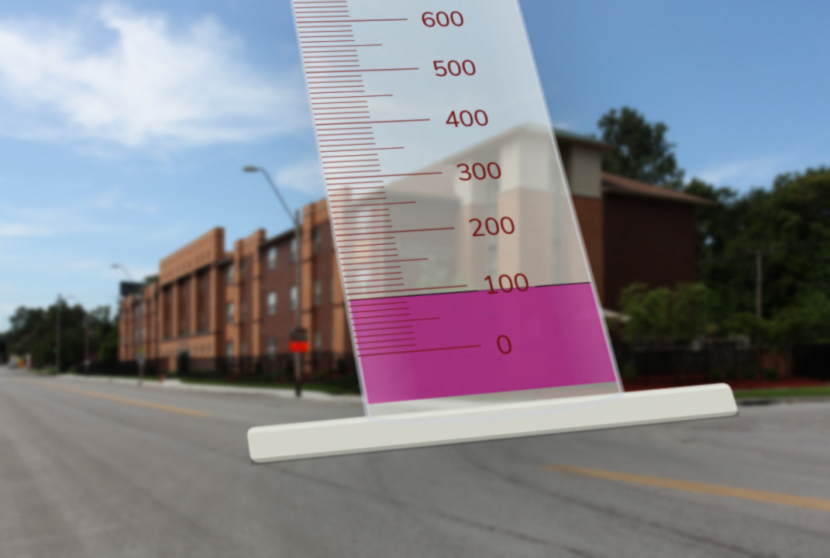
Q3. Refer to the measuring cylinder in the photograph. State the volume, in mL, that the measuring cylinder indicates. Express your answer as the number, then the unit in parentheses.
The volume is 90 (mL)
